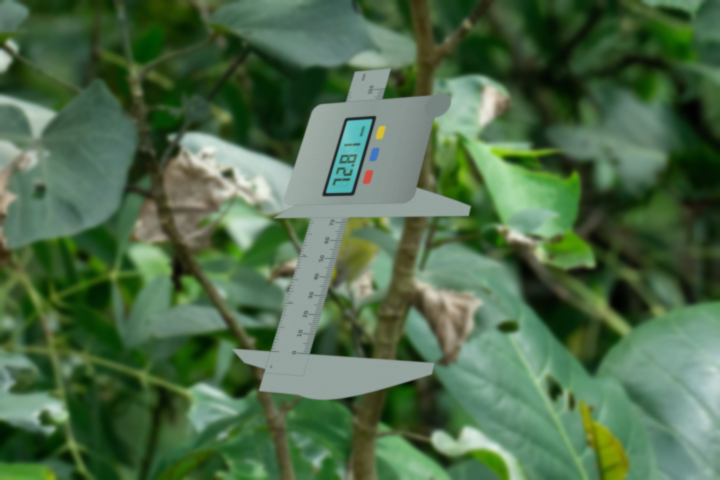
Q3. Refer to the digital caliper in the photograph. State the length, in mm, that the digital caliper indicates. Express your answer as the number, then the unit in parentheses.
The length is 72.81 (mm)
